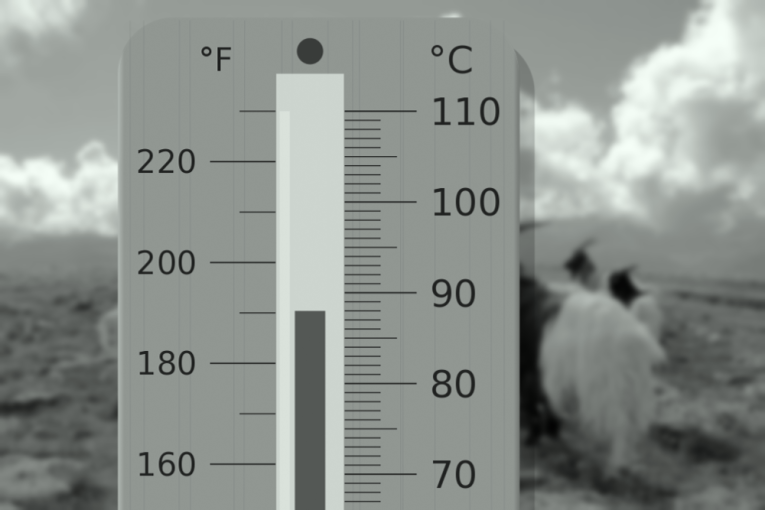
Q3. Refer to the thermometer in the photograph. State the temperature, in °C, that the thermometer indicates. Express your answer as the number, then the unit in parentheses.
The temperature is 88 (°C)
